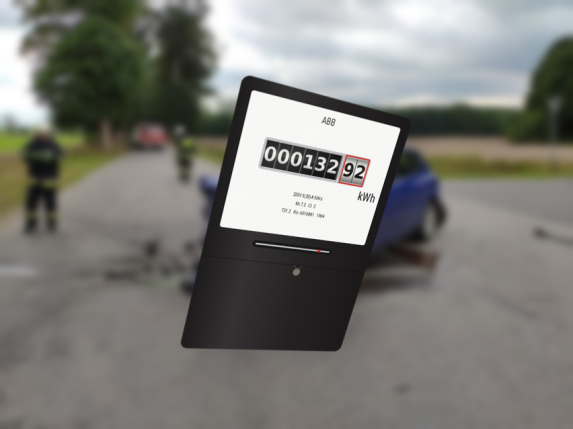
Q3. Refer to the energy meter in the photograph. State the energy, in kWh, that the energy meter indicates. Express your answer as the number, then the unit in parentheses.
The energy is 132.92 (kWh)
